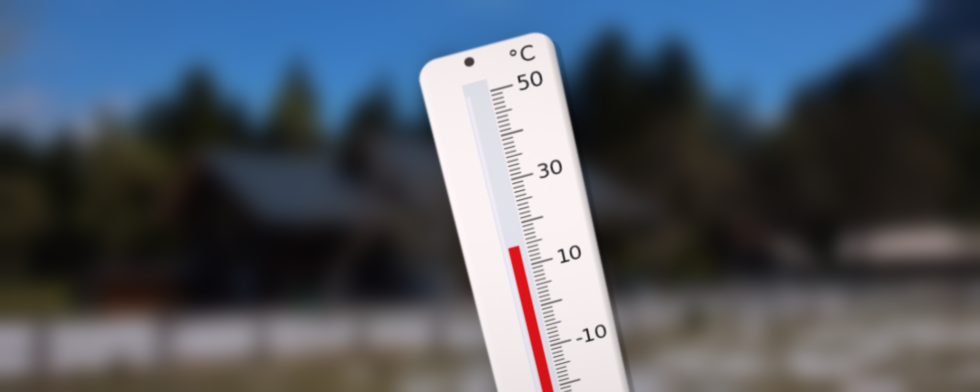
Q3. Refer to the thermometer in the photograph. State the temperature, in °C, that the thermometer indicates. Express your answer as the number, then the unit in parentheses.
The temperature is 15 (°C)
